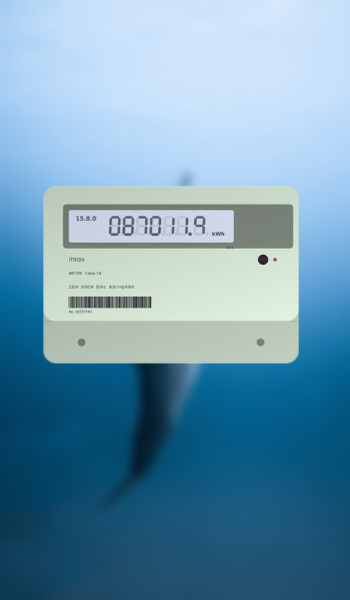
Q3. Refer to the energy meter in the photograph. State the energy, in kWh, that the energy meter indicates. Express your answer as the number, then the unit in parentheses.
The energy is 87011.9 (kWh)
